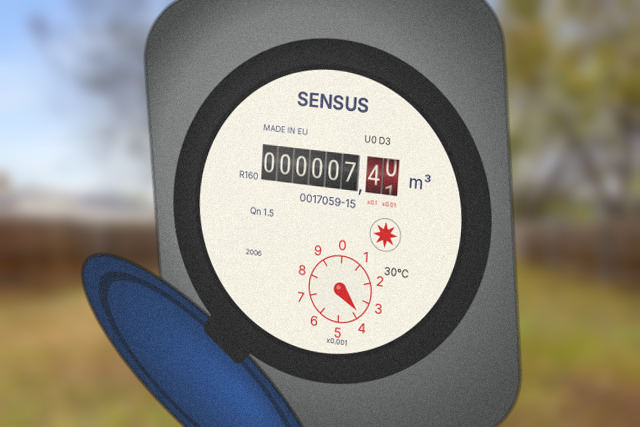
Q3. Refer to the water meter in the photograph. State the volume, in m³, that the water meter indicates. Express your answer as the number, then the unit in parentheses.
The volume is 7.403 (m³)
